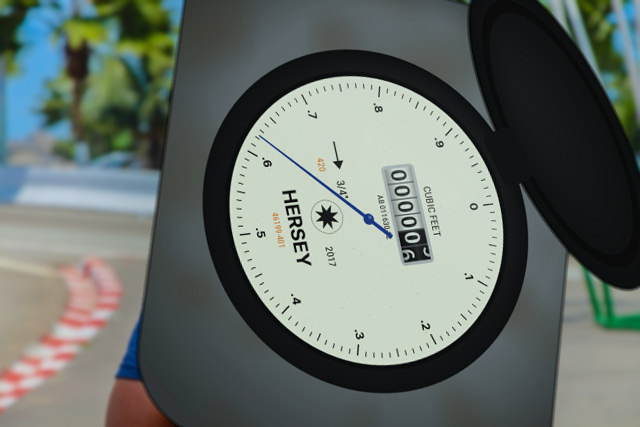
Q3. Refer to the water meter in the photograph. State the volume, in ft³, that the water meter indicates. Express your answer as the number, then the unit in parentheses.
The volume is 5.62 (ft³)
